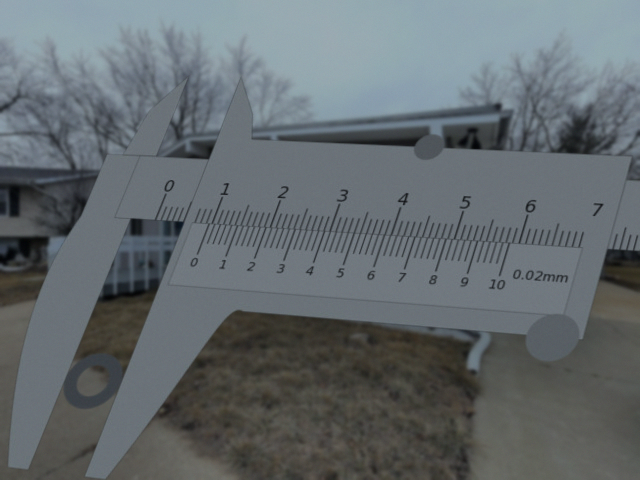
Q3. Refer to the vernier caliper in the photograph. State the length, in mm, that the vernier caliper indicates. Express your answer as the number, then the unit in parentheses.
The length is 9.5 (mm)
